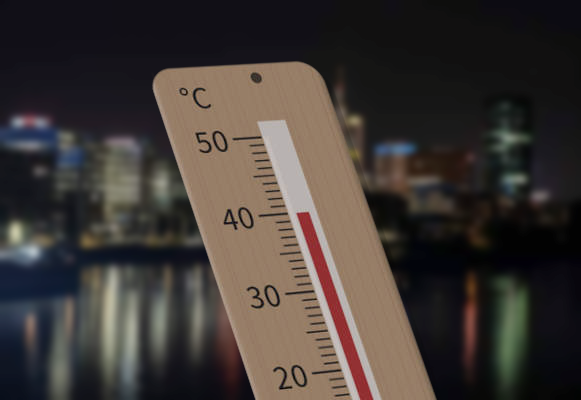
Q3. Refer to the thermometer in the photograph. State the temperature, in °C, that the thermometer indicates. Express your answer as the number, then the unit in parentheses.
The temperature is 40 (°C)
